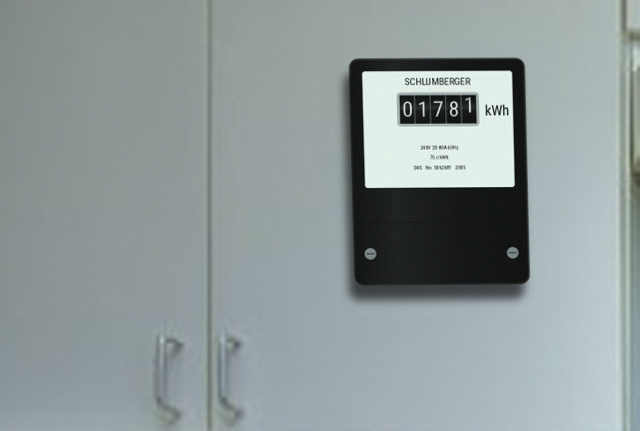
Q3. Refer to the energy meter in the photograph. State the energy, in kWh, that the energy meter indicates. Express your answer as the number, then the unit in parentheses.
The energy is 1781 (kWh)
